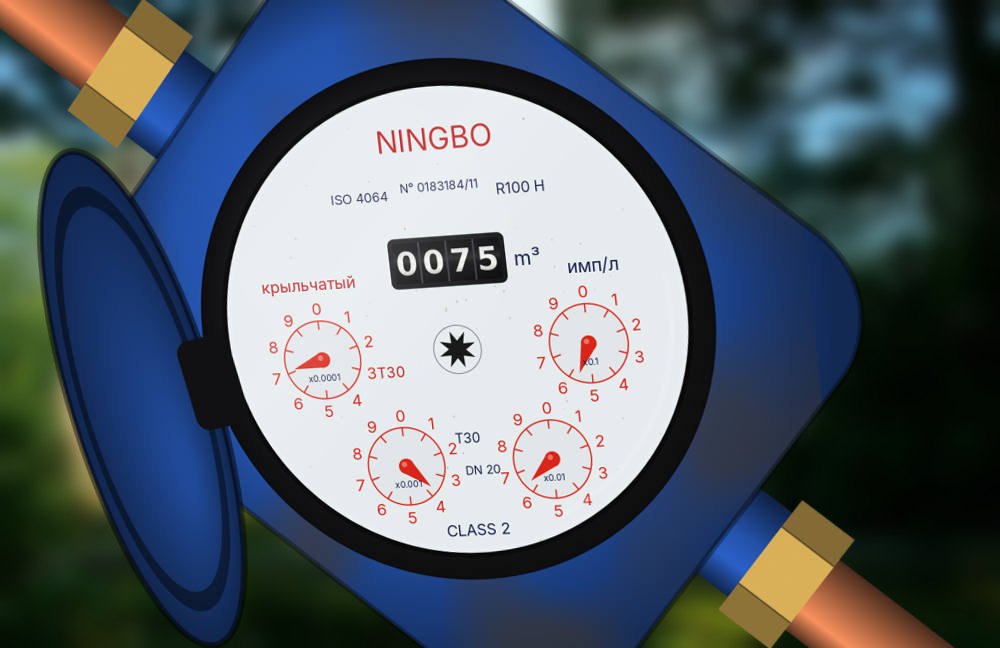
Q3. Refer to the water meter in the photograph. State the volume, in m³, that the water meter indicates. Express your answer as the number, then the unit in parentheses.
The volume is 75.5637 (m³)
